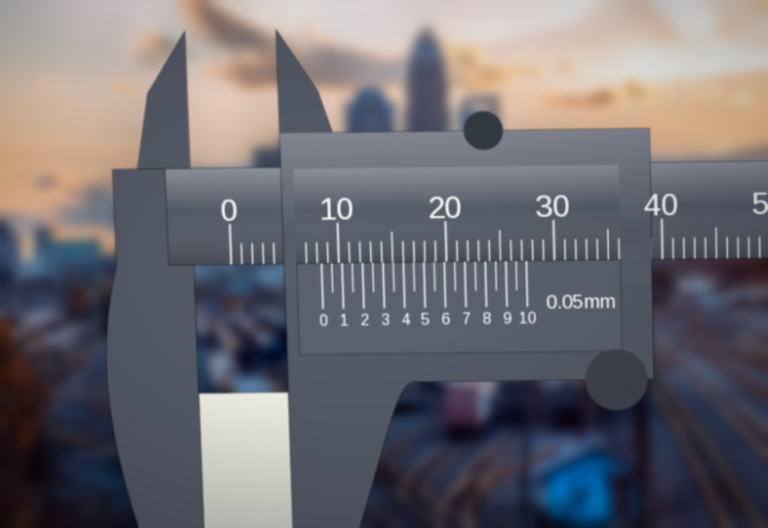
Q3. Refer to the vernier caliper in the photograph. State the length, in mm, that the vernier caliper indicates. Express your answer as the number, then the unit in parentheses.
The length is 8.4 (mm)
